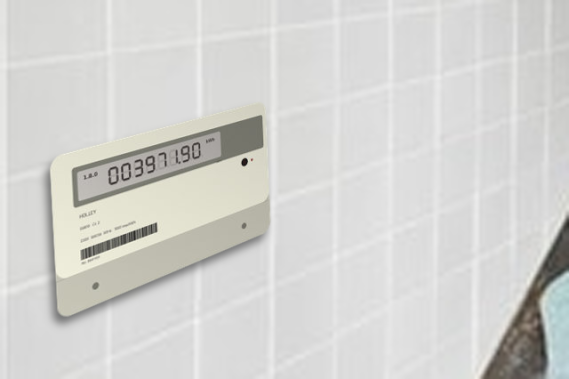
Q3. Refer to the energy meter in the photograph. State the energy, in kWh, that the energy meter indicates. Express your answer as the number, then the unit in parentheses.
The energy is 3971.90 (kWh)
